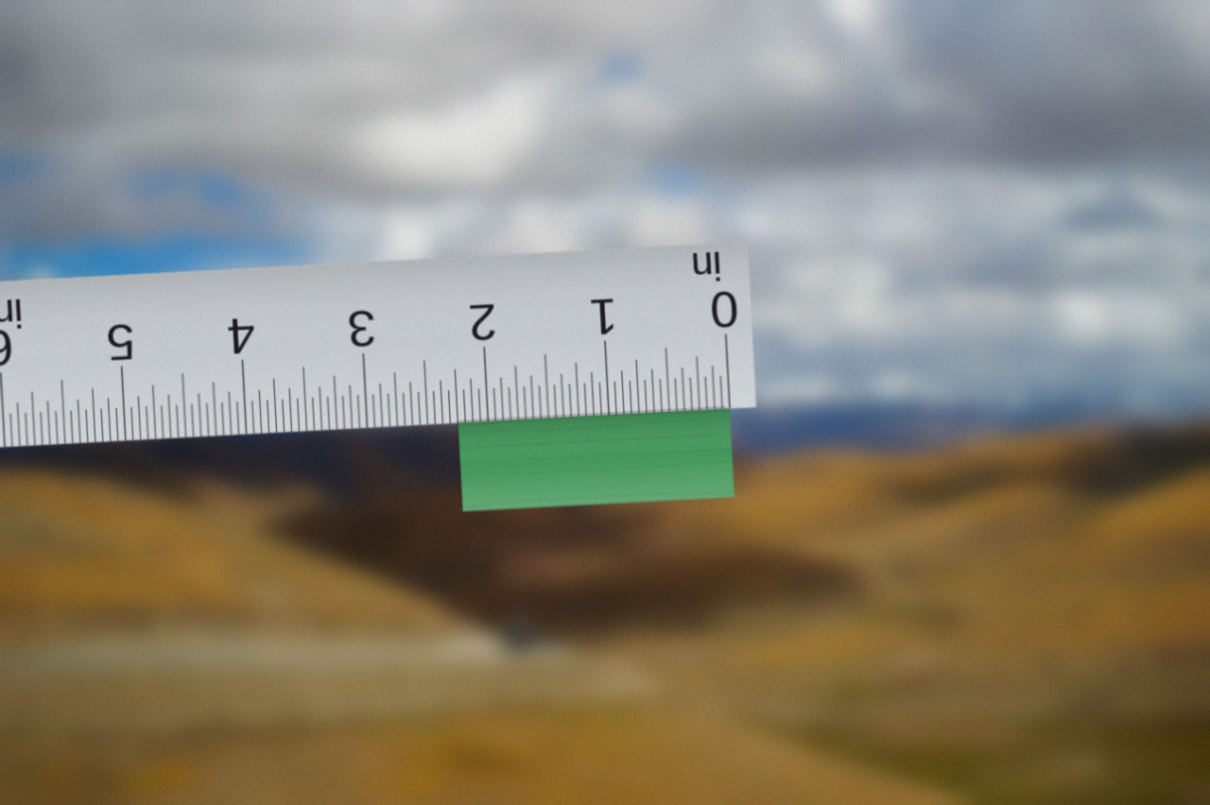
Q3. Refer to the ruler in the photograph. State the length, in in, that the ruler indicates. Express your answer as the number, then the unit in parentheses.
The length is 2.25 (in)
